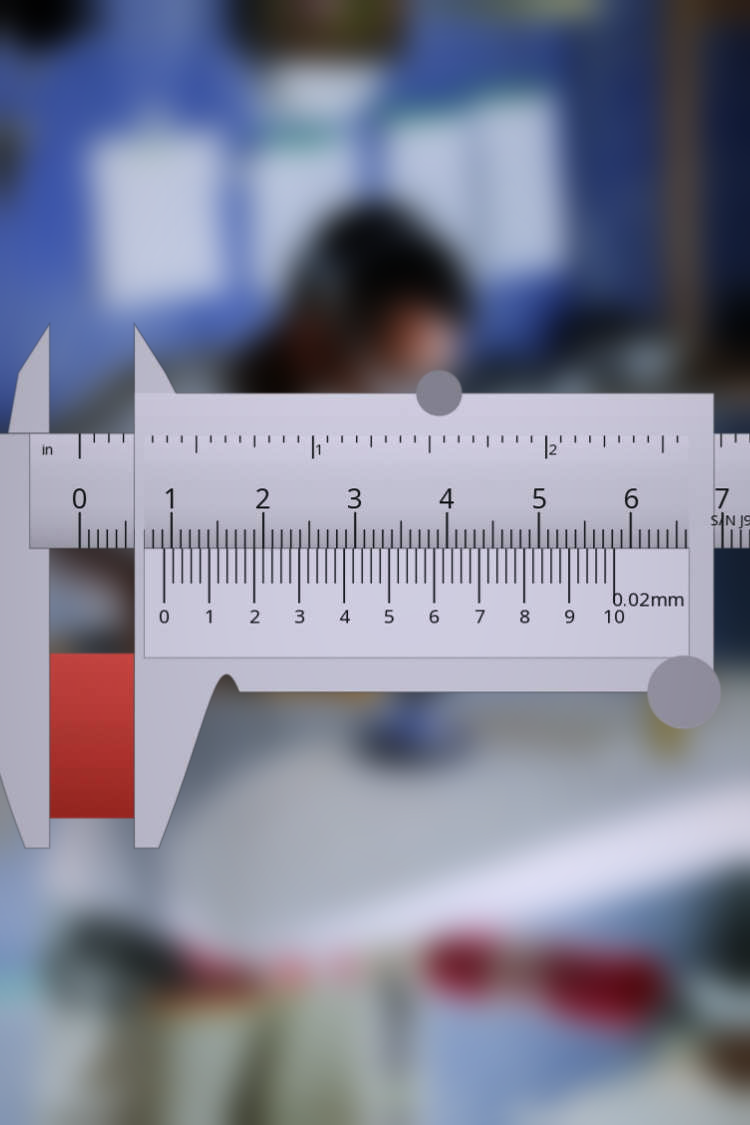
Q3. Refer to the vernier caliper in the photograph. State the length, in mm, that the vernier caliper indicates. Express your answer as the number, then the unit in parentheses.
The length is 9.2 (mm)
